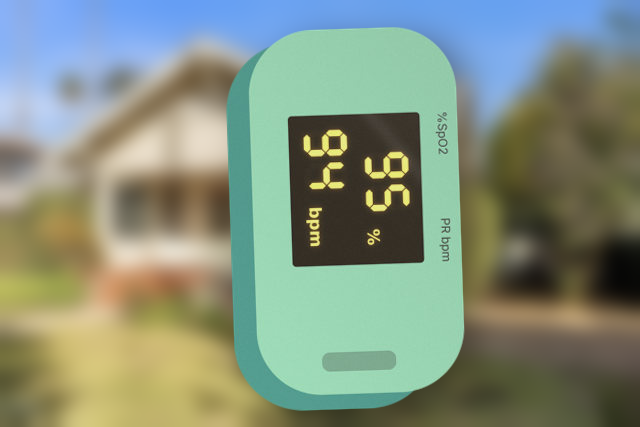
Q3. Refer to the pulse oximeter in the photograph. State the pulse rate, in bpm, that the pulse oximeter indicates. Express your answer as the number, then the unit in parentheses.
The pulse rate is 94 (bpm)
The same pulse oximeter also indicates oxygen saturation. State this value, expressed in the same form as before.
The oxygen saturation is 95 (%)
